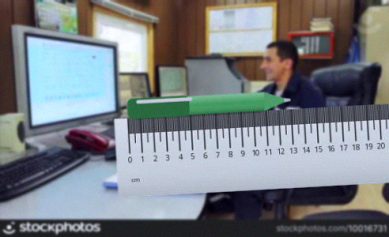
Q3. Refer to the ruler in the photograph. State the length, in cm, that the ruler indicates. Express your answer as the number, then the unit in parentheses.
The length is 13 (cm)
